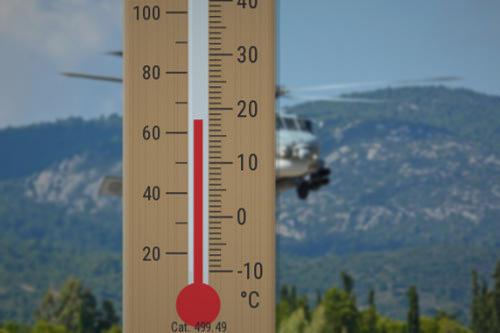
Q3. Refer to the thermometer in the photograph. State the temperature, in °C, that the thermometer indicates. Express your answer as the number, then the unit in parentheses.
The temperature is 18 (°C)
